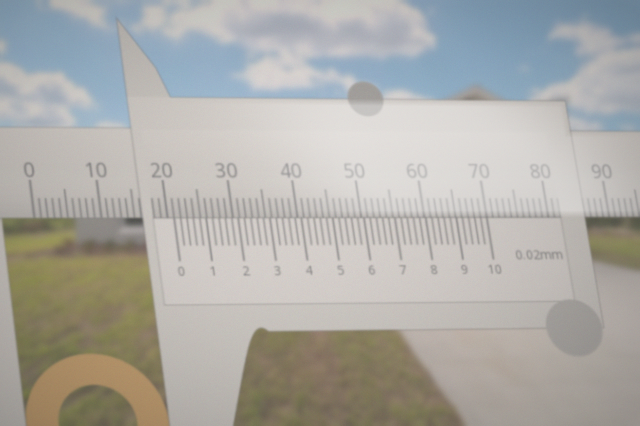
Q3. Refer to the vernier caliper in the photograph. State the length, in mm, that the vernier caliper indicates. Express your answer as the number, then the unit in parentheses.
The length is 21.0 (mm)
